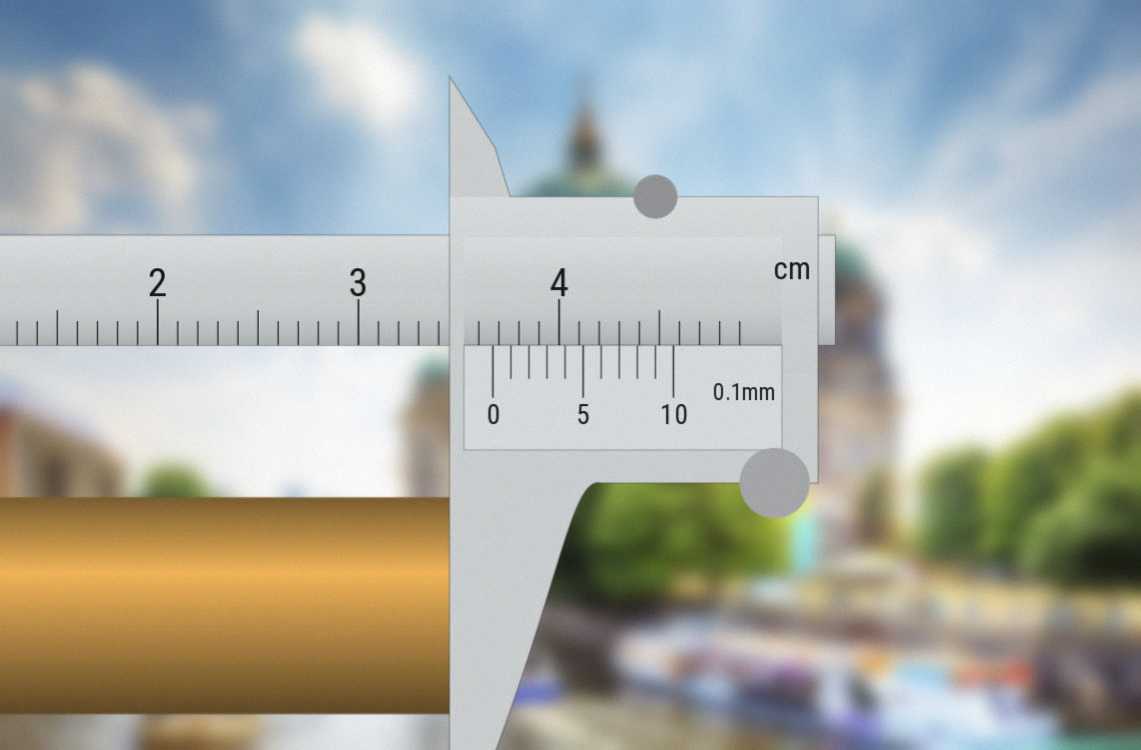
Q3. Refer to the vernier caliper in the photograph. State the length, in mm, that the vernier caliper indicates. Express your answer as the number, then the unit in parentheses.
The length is 36.7 (mm)
